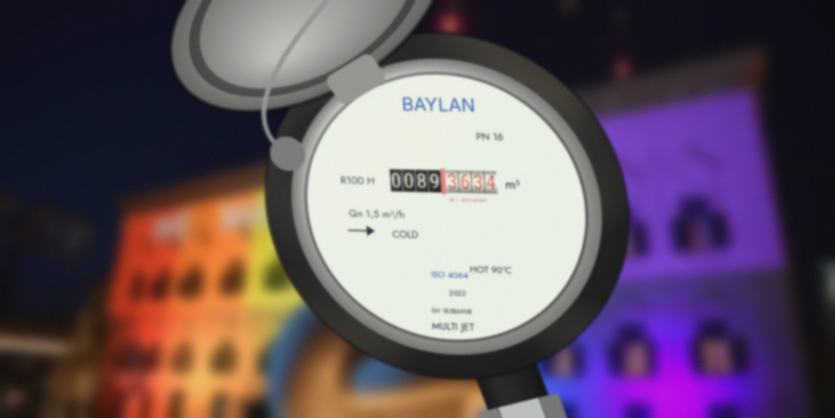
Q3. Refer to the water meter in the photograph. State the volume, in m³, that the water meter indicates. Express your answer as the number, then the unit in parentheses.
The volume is 89.3634 (m³)
